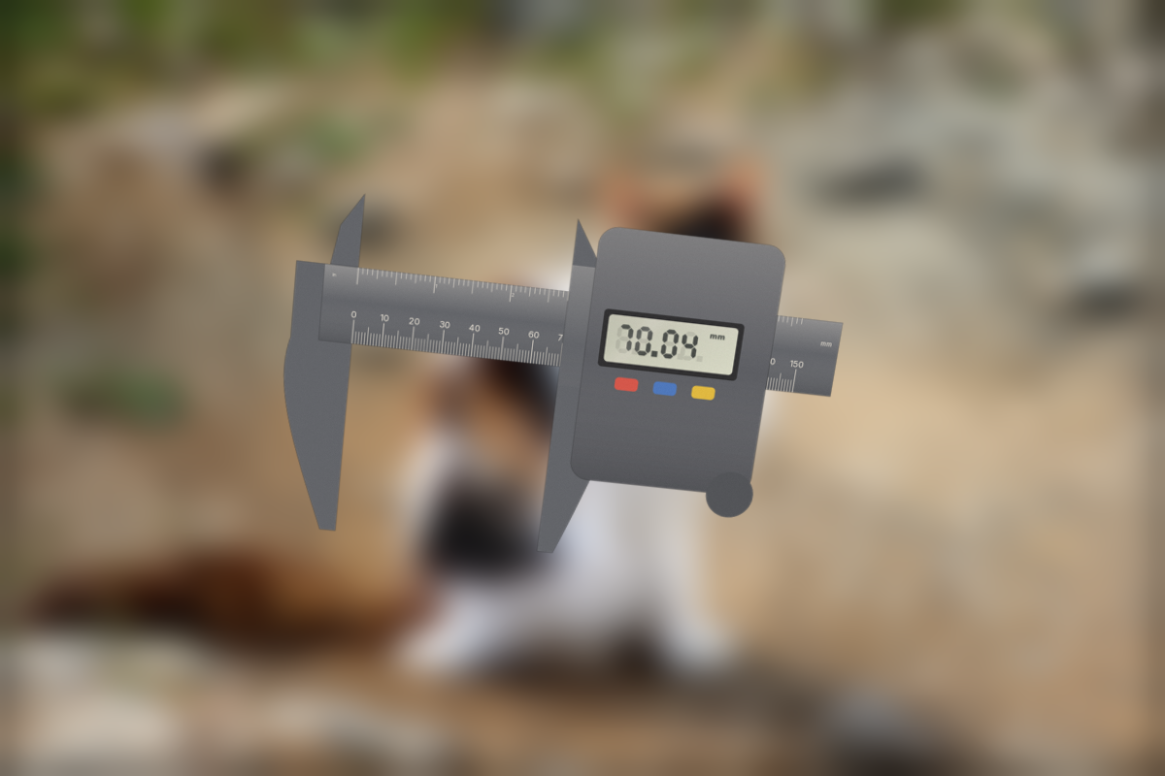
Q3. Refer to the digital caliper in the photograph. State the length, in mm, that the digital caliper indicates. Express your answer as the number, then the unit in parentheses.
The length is 70.04 (mm)
